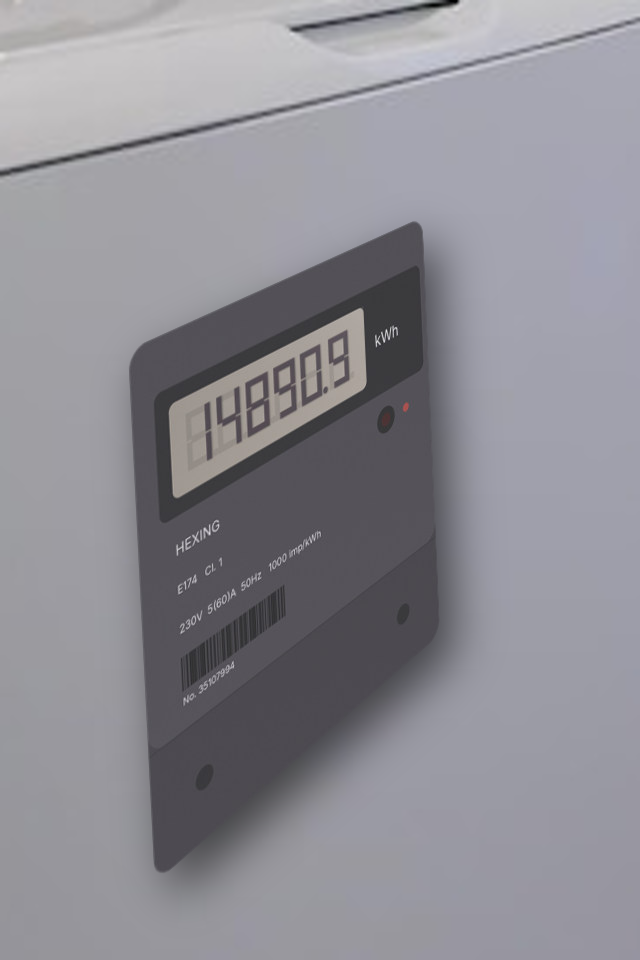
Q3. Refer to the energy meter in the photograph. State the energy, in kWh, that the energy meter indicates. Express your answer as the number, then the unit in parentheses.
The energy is 14890.9 (kWh)
